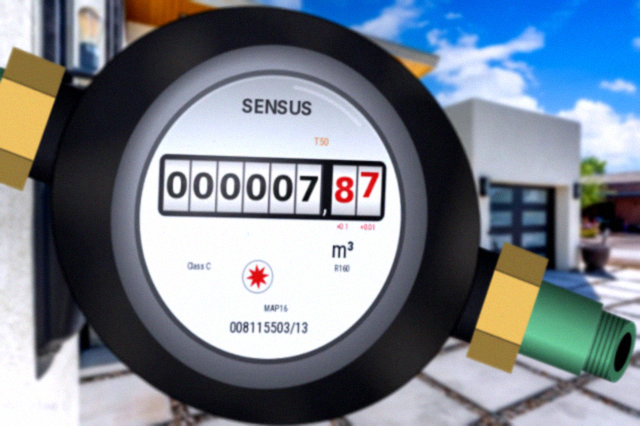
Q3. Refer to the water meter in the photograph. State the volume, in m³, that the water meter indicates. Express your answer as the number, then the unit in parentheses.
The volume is 7.87 (m³)
